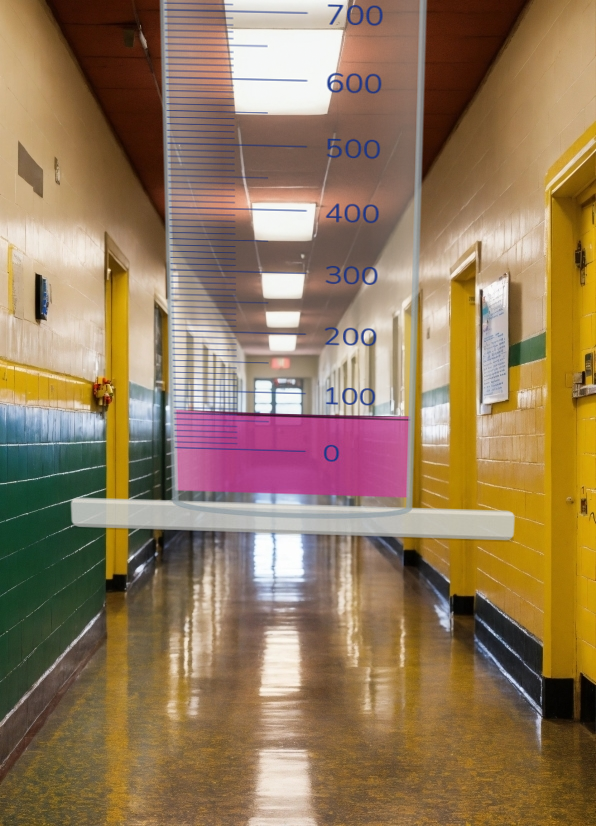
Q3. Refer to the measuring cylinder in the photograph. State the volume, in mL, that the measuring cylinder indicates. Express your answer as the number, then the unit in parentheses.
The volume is 60 (mL)
